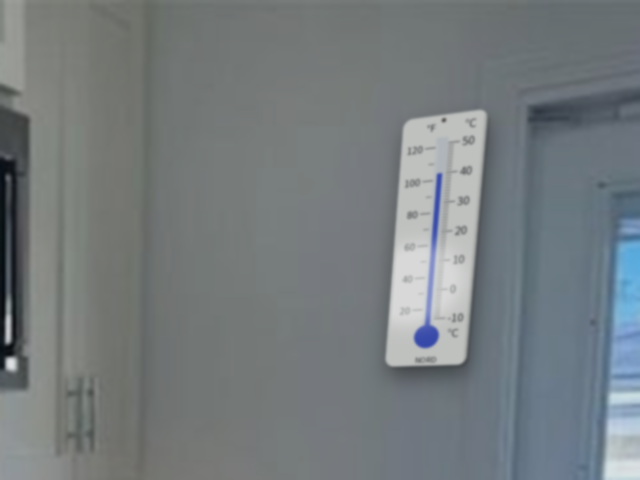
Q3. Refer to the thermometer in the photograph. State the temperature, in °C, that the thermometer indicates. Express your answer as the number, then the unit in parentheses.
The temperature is 40 (°C)
